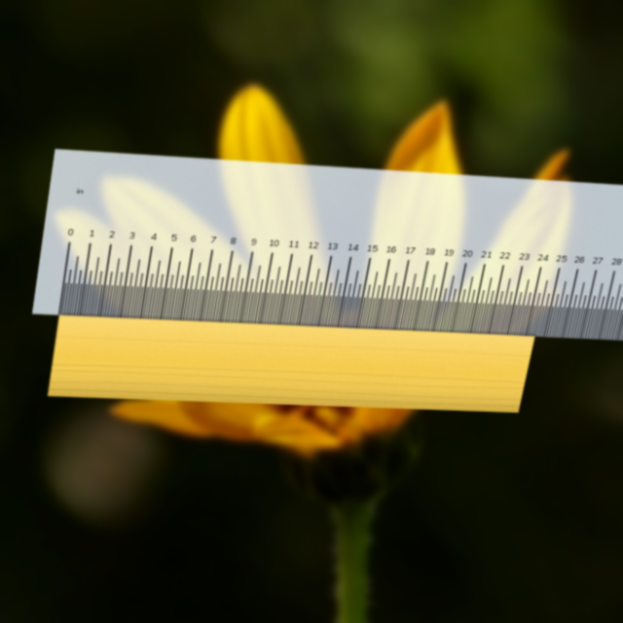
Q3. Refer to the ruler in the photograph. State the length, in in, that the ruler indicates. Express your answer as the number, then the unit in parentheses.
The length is 24.5 (in)
